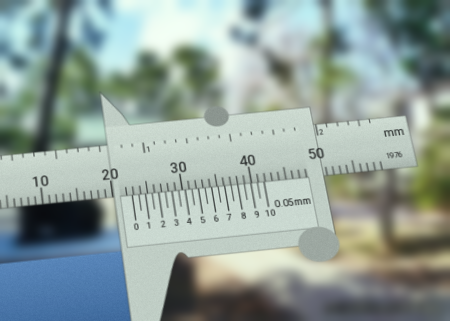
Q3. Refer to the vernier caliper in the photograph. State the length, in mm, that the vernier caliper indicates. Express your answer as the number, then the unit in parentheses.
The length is 22.8 (mm)
